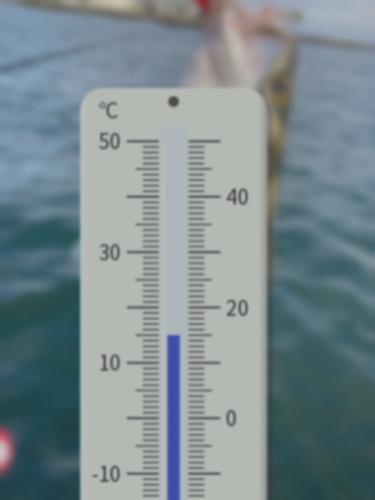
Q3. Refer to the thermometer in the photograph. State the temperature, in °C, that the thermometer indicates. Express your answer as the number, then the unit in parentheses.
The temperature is 15 (°C)
